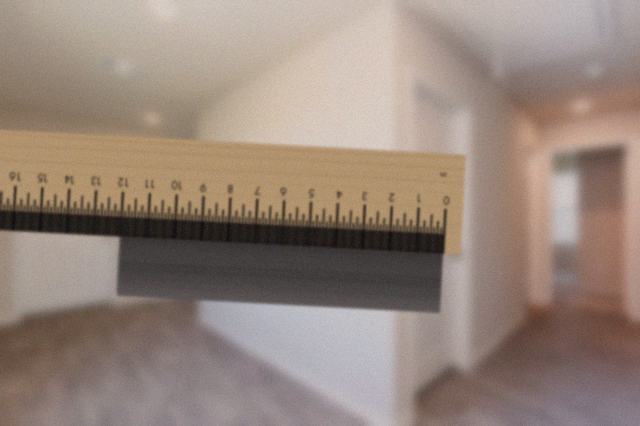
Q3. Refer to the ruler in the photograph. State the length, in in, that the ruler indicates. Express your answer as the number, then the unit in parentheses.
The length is 12 (in)
